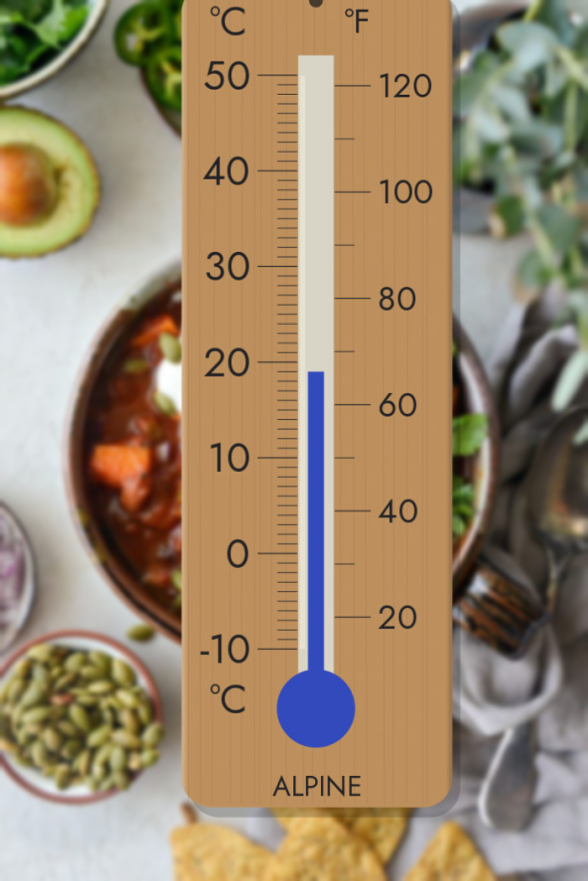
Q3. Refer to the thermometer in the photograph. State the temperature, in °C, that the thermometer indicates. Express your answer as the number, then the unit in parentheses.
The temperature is 19 (°C)
